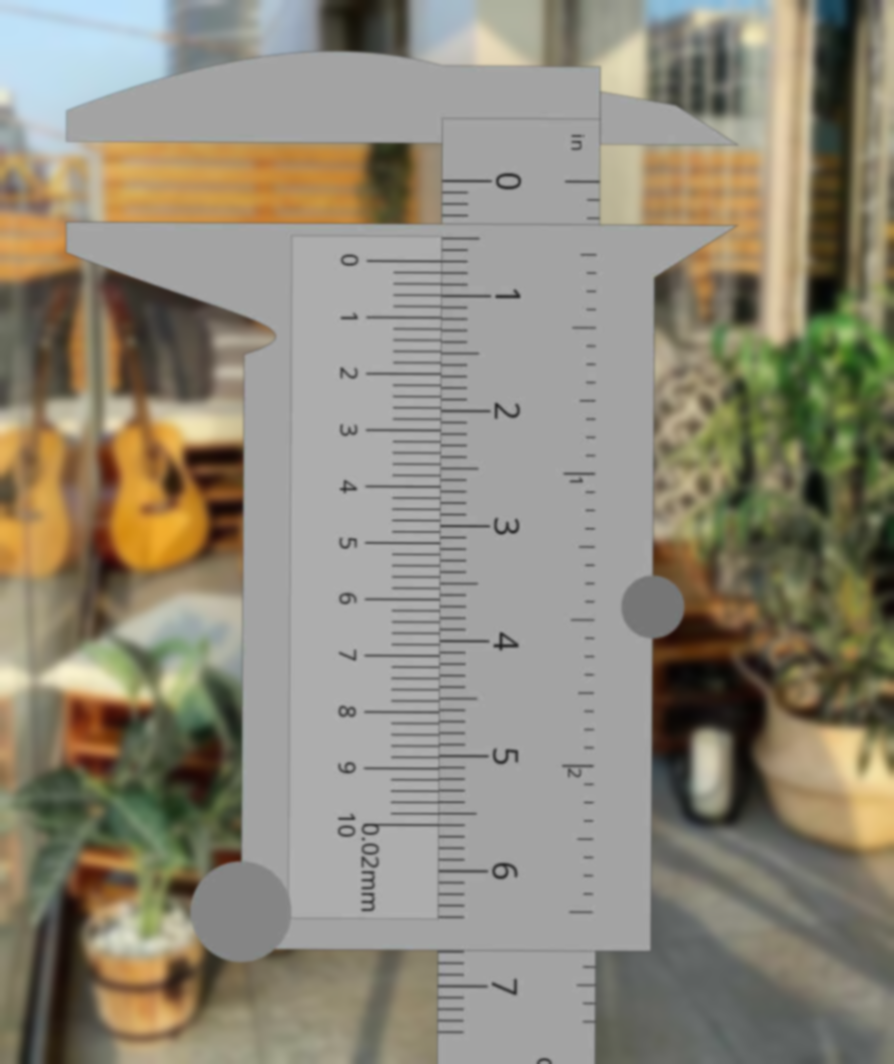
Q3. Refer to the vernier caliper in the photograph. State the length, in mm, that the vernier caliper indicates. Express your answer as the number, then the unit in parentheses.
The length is 7.0 (mm)
